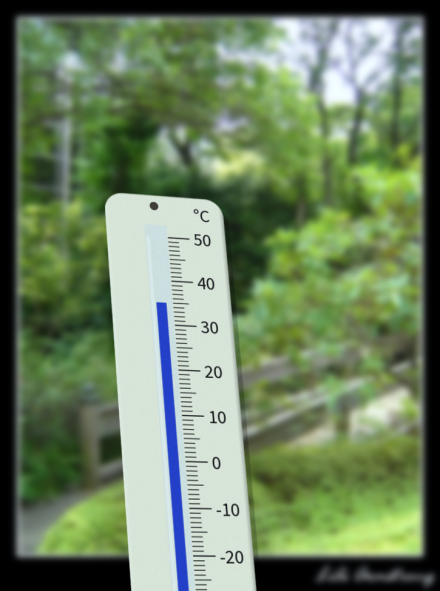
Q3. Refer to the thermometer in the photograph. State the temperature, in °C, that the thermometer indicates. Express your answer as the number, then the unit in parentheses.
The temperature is 35 (°C)
